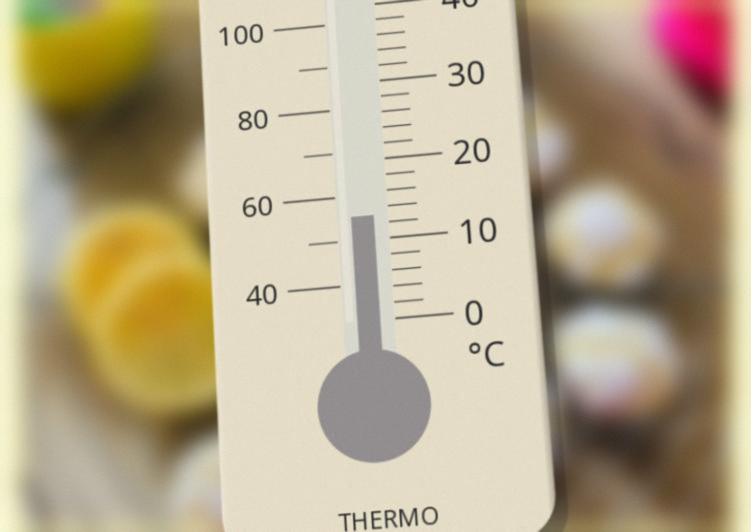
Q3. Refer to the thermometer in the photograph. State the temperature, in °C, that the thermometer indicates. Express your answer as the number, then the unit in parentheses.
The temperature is 13 (°C)
